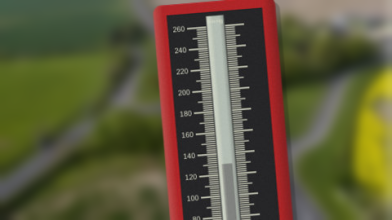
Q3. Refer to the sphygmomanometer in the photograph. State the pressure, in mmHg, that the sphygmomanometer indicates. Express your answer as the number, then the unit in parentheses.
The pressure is 130 (mmHg)
